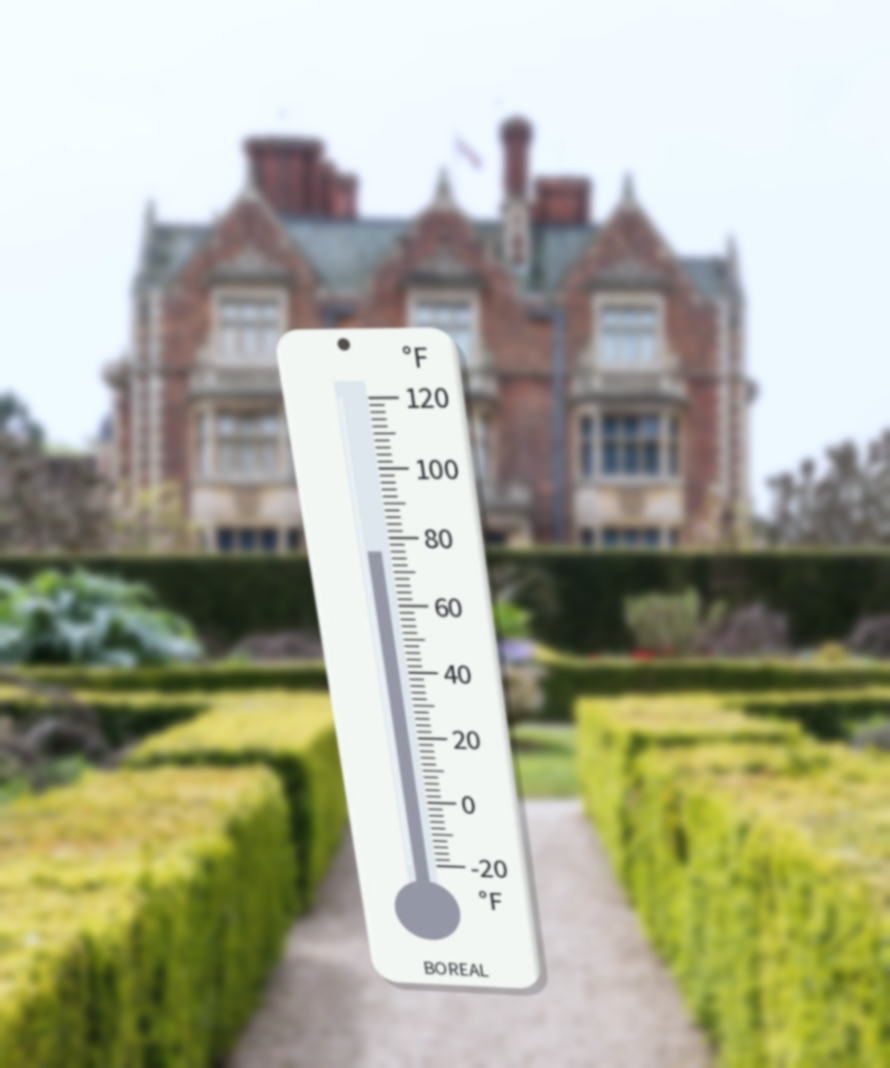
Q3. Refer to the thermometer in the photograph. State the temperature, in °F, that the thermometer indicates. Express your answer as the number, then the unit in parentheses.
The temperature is 76 (°F)
